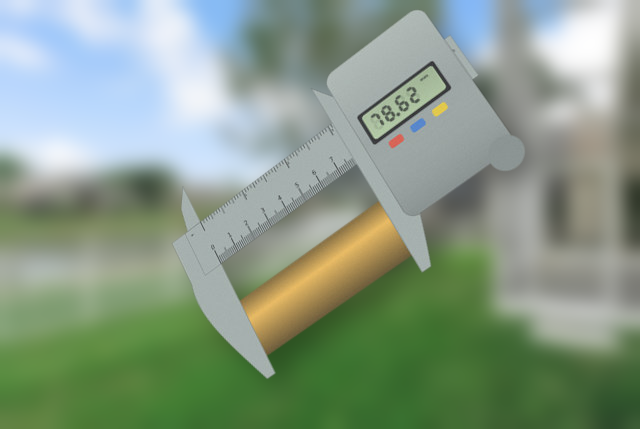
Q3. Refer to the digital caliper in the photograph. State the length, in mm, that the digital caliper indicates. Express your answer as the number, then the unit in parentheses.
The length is 78.62 (mm)
